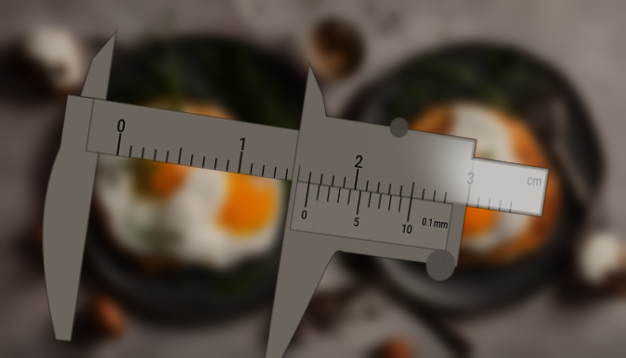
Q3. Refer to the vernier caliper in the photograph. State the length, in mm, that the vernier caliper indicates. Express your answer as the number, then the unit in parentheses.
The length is 16.0 (mm)
